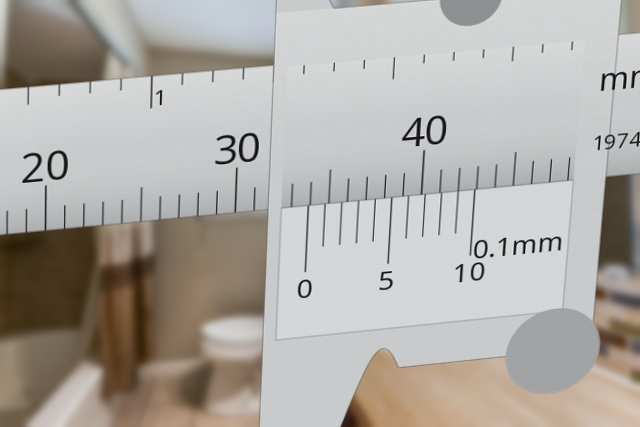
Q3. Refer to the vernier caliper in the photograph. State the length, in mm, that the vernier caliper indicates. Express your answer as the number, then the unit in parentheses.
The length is 33.9 (mm)
